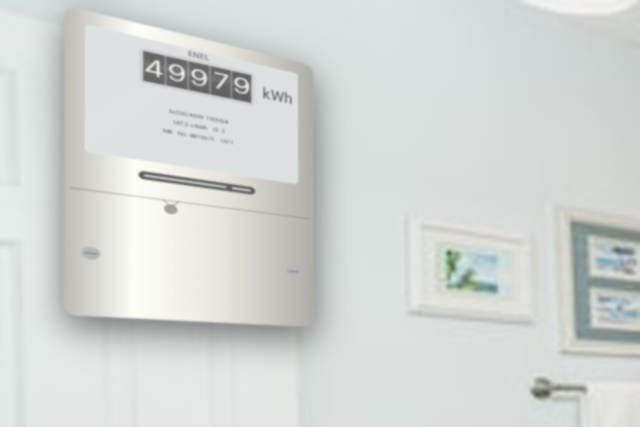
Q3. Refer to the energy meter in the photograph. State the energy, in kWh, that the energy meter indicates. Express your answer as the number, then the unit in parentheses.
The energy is 49979 (kWh)
